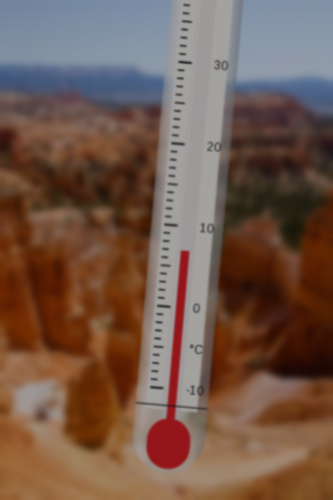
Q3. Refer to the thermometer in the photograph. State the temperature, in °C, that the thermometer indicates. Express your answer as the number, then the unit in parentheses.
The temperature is 7 (°C)
